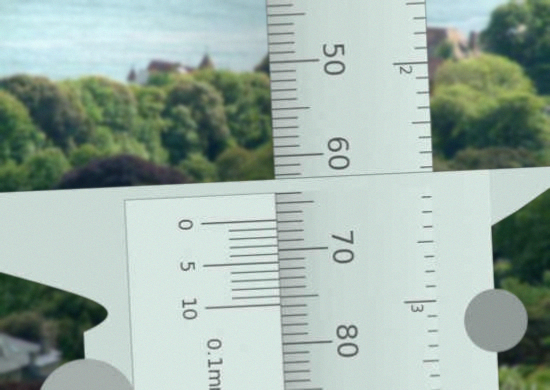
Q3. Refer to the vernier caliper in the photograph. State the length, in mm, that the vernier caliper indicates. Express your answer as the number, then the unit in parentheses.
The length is 66.8 (mm)
